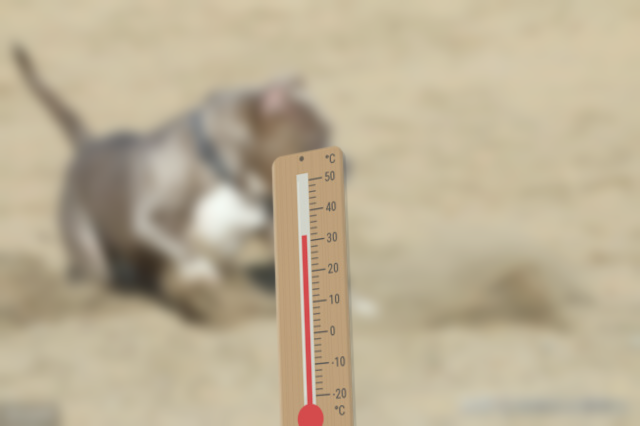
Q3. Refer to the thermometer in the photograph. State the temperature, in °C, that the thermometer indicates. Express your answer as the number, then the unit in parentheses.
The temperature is 32 (°C)
